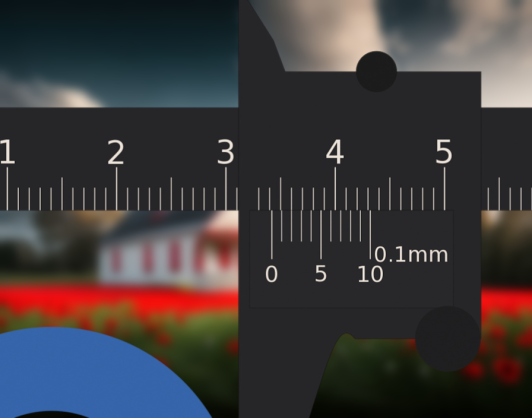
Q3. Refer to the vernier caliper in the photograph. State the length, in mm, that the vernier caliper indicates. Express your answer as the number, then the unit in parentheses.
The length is 34.2 (mm)
